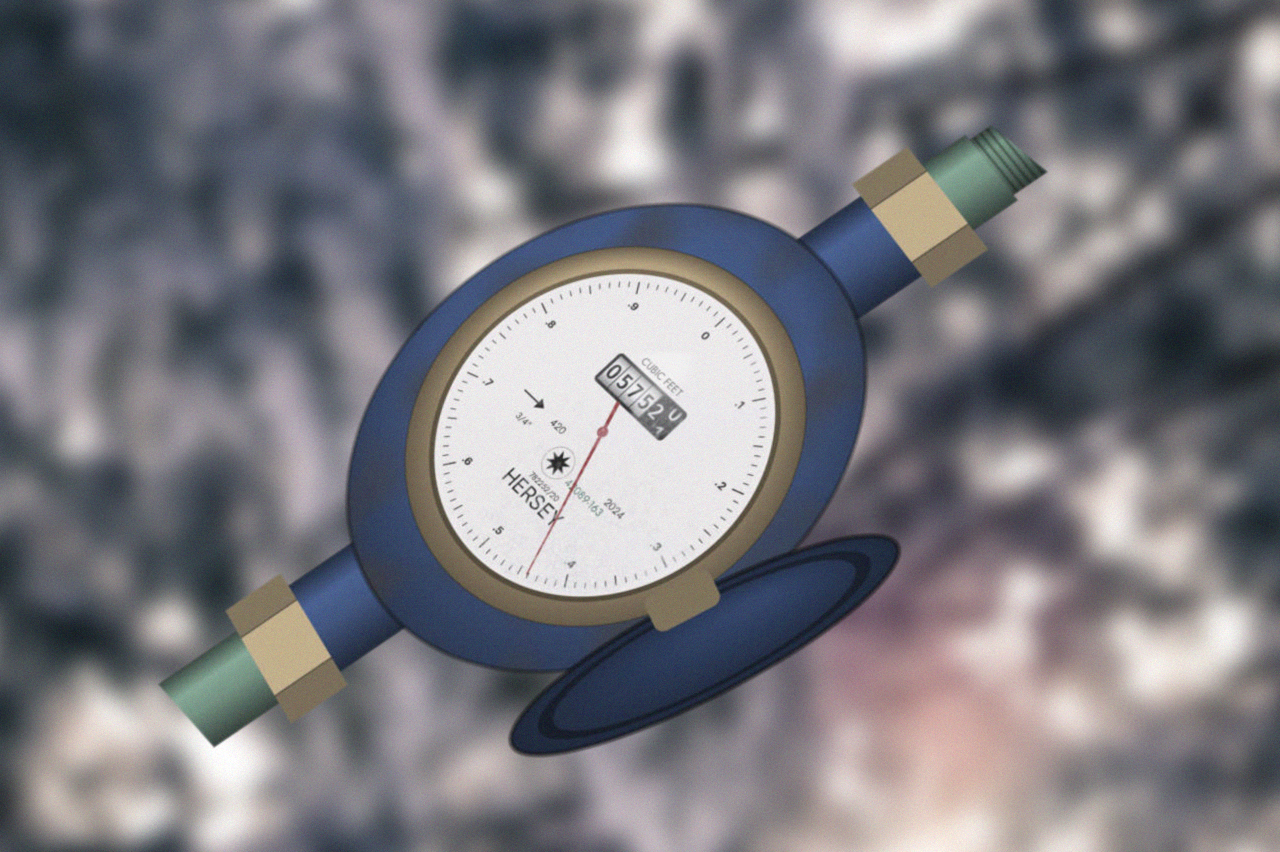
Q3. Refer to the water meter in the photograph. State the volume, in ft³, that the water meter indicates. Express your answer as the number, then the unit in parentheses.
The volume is 57520.44 (ft³)
